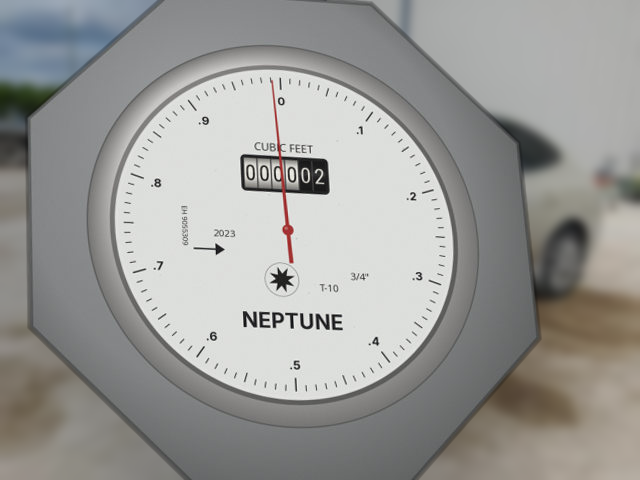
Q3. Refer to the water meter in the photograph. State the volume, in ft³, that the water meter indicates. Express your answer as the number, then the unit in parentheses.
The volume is 1.99 (ft³)
